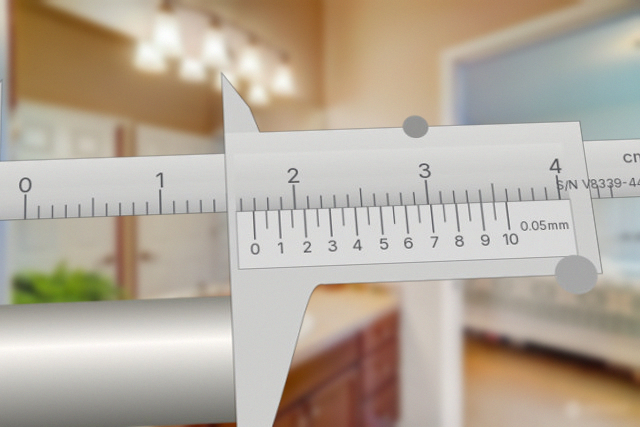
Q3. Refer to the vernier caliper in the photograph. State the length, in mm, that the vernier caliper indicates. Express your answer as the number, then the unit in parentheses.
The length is 16.9 (mm)
